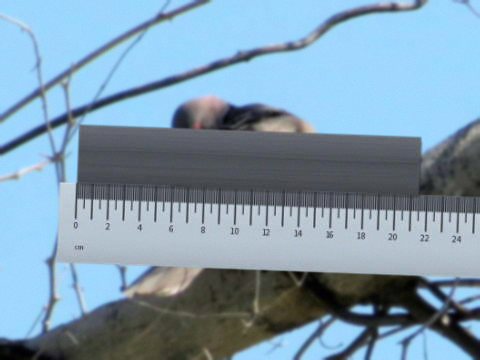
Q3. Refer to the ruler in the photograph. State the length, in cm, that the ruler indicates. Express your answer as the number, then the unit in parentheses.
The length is 21.5 (cm)
